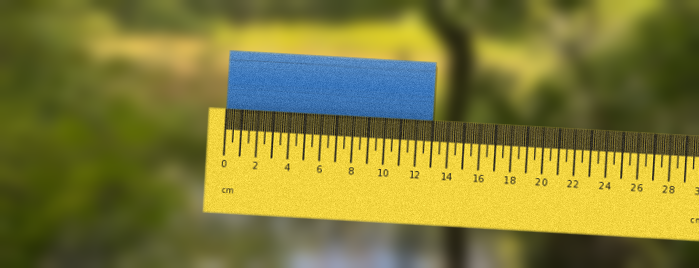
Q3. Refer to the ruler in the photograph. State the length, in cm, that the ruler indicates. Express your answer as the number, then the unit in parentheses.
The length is 13 (cm)
